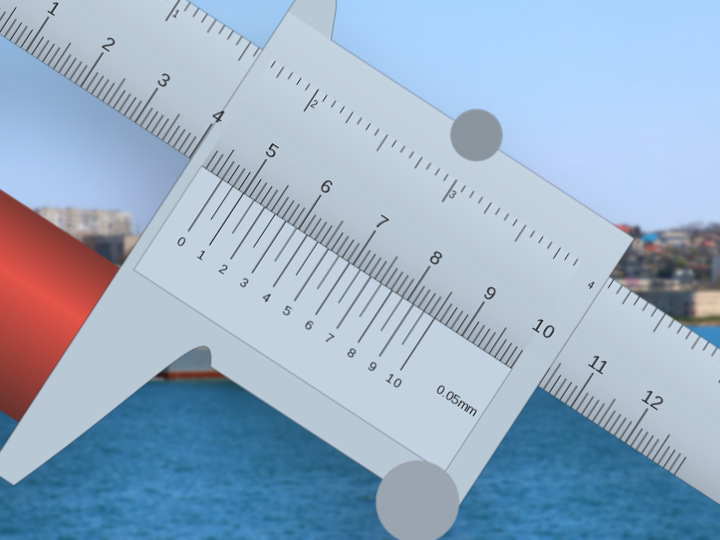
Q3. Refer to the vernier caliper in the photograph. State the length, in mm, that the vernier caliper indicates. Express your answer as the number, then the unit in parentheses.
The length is 46.0 (mm)
